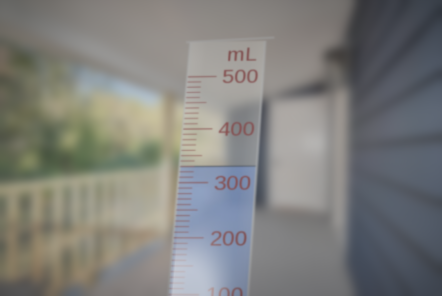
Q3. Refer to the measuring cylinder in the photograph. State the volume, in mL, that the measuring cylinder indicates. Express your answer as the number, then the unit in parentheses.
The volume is 330 (mL)
